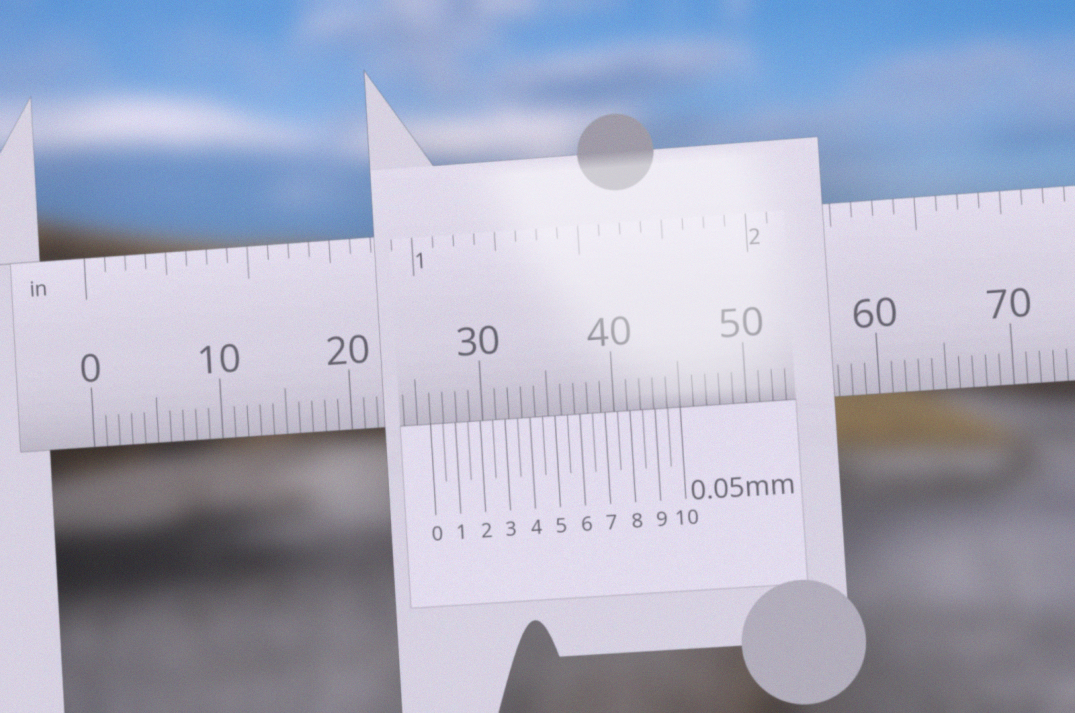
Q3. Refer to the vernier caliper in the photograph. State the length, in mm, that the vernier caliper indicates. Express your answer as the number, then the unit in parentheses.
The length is 26.0 (mm)
